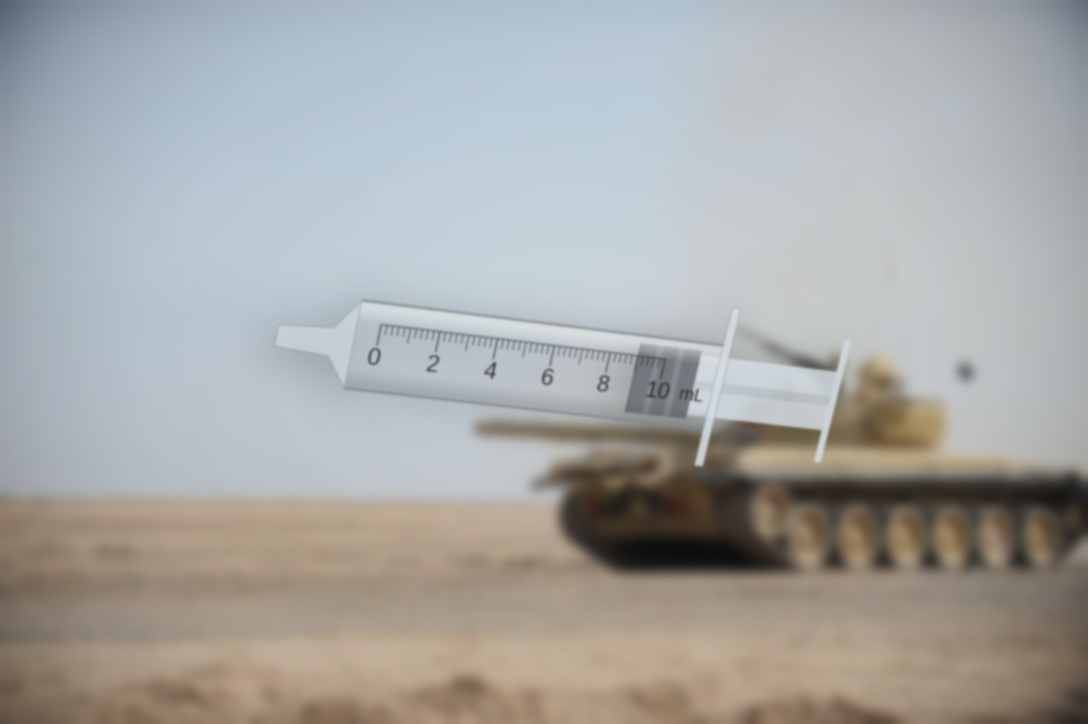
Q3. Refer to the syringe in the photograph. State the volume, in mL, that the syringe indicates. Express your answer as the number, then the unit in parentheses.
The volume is 9 (mL)
